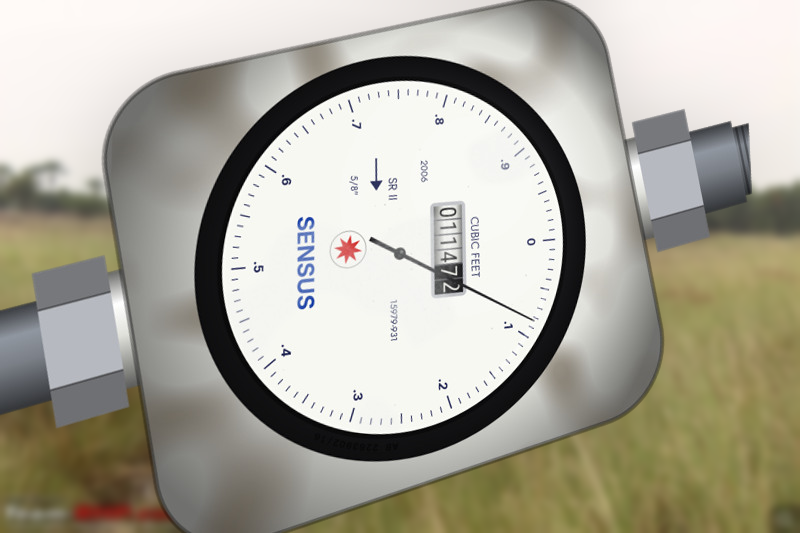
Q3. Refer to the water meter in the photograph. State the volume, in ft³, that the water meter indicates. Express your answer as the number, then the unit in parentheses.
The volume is 11472.08 (ft³)
